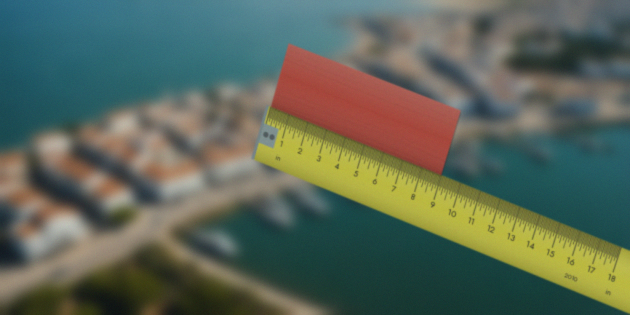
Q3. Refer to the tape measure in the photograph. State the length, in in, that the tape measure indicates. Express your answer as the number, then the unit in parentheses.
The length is 9 (in)
